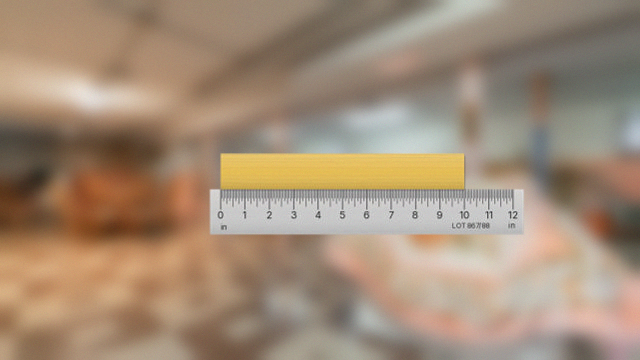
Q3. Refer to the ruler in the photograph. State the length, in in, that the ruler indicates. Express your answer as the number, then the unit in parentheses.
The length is 10 (in)
